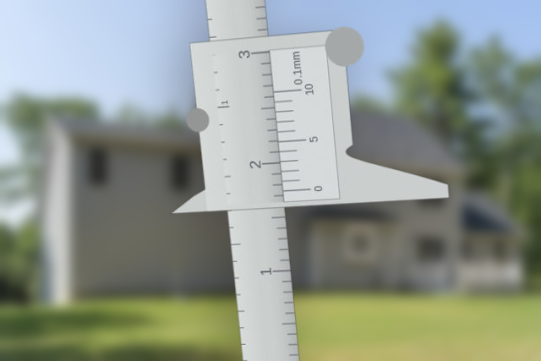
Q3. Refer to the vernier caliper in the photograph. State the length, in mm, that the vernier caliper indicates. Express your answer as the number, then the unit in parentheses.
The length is 17.4 (mm)
